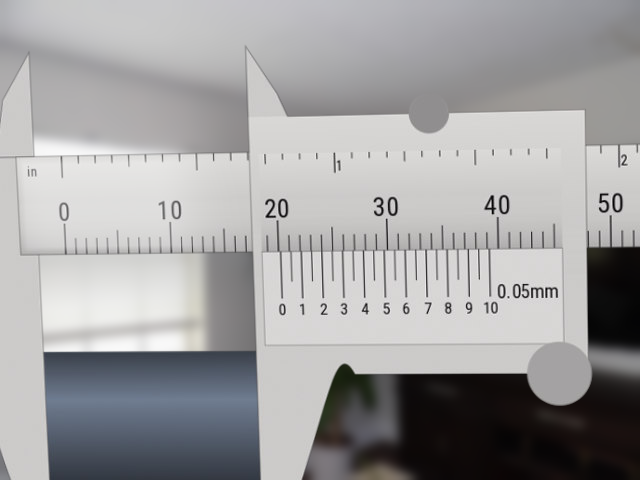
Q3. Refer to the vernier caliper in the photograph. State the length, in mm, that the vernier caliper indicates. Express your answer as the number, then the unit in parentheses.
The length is 20.2 (mm)
